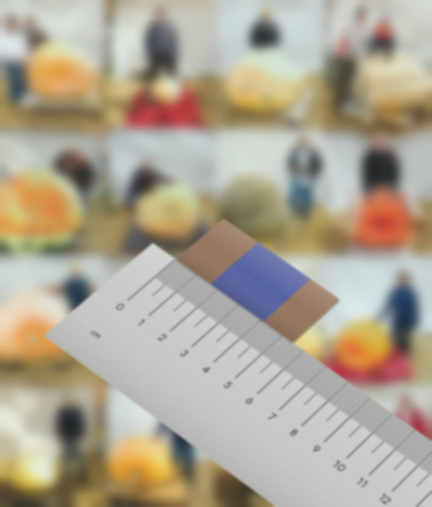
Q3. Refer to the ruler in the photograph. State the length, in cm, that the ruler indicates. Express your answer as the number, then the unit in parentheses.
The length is 5.5 (cm)
